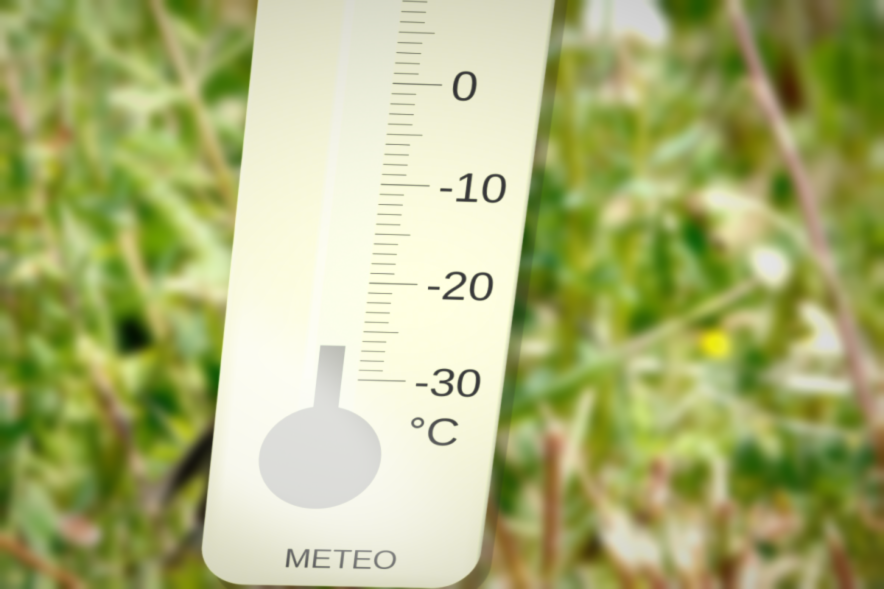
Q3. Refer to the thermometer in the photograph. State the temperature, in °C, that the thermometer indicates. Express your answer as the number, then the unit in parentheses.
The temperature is -26.5 (°C)
